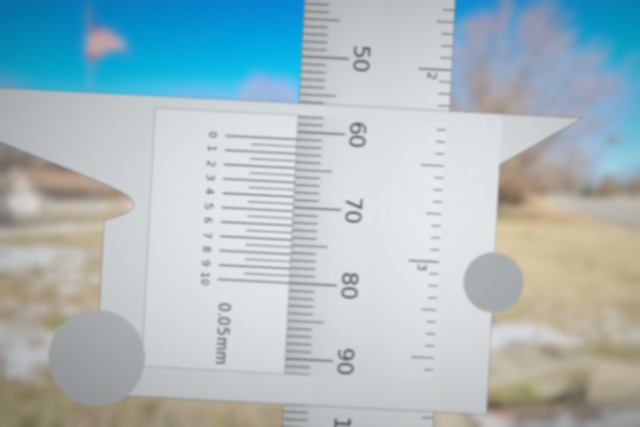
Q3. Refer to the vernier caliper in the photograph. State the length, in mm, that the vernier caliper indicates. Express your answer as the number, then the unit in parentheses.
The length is 61.0 (mm)
